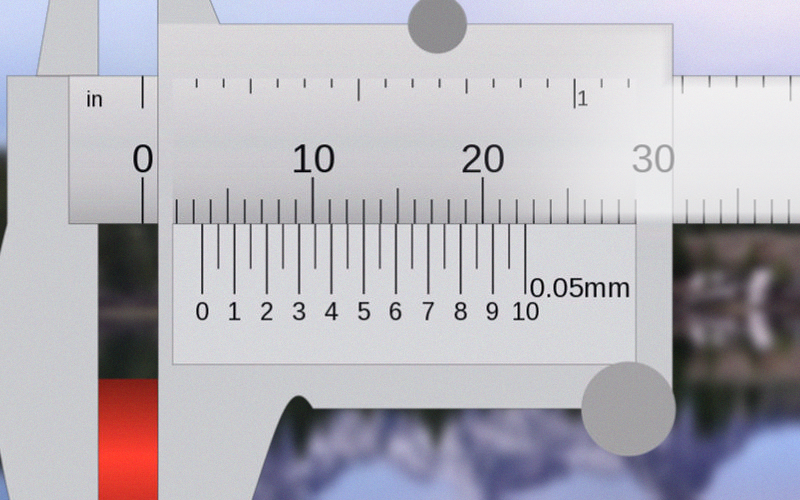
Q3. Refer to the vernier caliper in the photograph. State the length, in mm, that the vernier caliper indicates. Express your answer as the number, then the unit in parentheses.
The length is 3.5 (mm)
